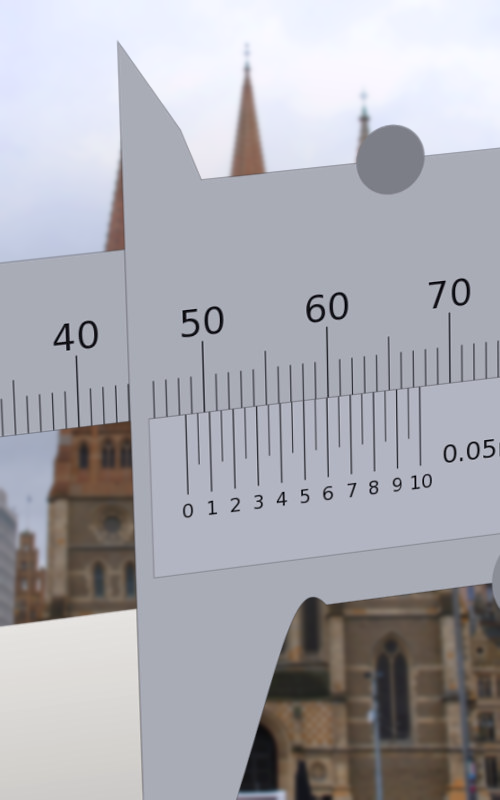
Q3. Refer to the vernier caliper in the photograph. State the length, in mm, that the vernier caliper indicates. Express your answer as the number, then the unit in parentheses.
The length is 48.5 (mm)
